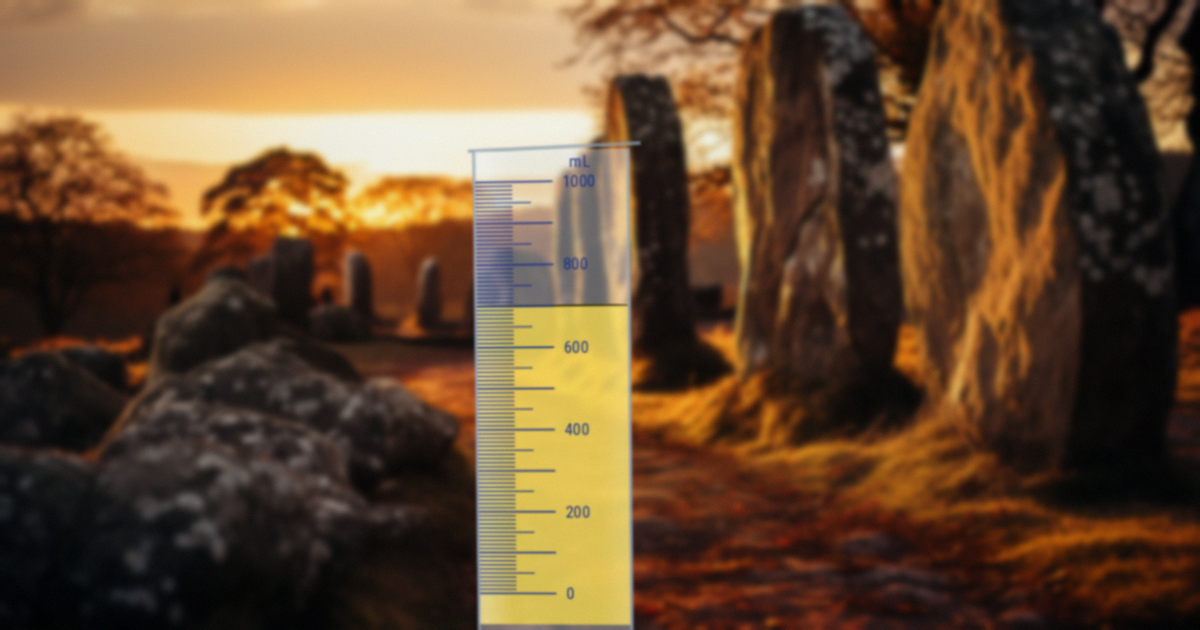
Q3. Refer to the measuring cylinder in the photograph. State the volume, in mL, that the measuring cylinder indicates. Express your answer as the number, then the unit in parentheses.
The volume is 700 (mL)
